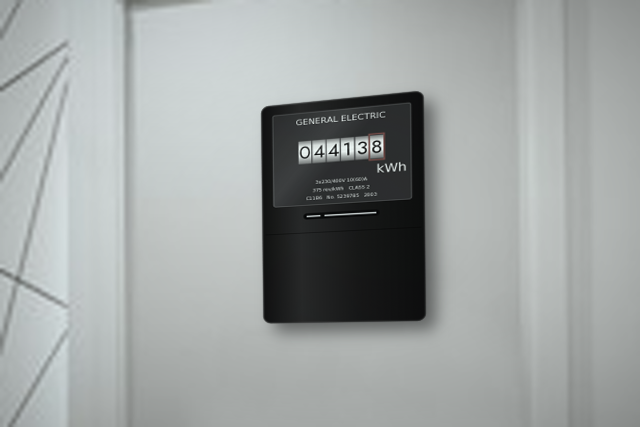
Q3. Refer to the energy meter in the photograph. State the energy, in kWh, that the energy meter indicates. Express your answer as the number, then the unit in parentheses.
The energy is 4413.8 (kWh)
